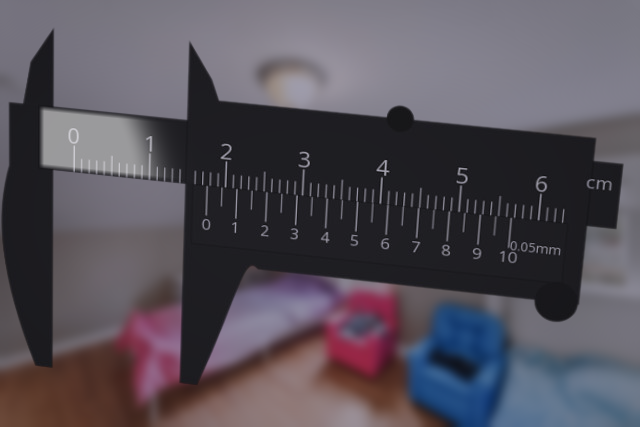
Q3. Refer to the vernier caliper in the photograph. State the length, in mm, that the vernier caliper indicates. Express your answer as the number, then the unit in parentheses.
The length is 17.6 (mm)
